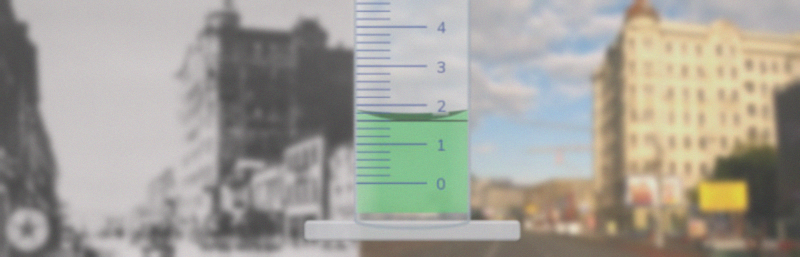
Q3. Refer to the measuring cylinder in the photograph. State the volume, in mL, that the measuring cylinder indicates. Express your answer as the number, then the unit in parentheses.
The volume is 1.6 (mL)
